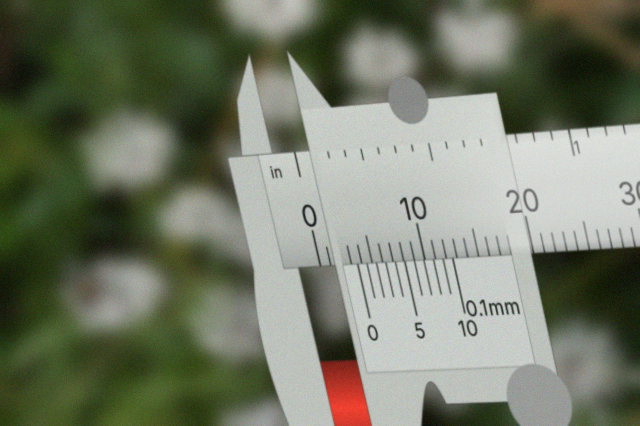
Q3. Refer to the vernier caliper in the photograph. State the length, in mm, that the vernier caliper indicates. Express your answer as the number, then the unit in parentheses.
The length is 3.6 (mm)
